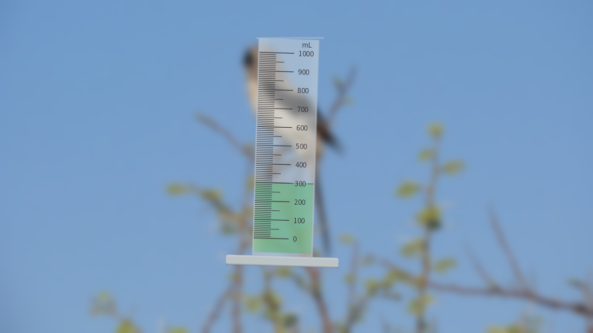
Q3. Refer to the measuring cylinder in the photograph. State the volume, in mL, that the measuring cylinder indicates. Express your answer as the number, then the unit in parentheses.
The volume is 300 (mL)
